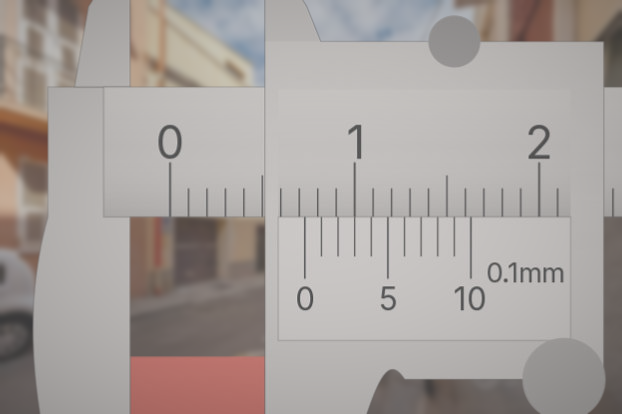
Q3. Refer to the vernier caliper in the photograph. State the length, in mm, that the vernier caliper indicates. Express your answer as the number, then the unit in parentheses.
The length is 7.3 (mm)
